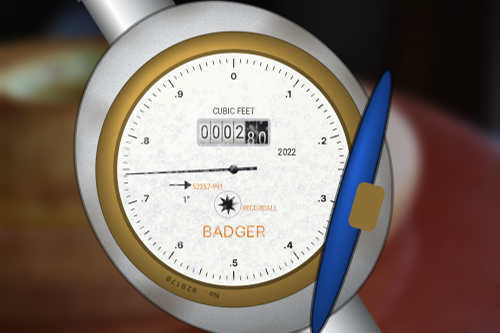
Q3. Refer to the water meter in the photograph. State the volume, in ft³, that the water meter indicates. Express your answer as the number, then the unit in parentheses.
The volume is 279.74 (ft³)
